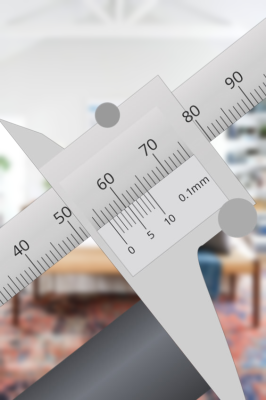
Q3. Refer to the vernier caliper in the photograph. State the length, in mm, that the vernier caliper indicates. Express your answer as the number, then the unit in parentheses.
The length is 56.0 (mm)
